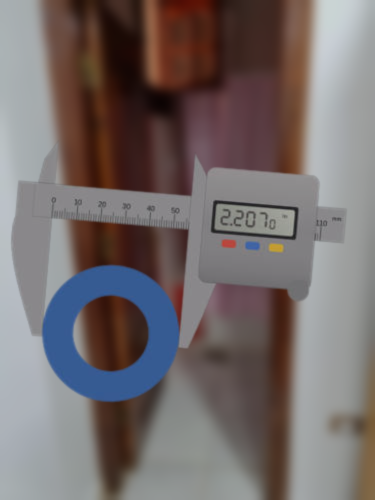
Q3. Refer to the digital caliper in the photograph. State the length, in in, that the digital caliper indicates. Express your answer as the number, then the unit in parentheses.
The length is 2.2070 (in)
